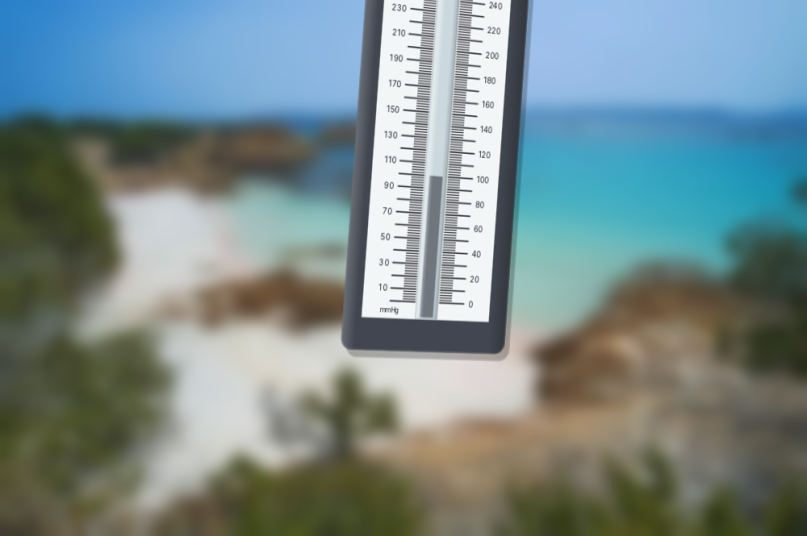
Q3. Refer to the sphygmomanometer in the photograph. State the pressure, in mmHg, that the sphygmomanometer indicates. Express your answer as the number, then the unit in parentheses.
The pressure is 100 (mmHg)
